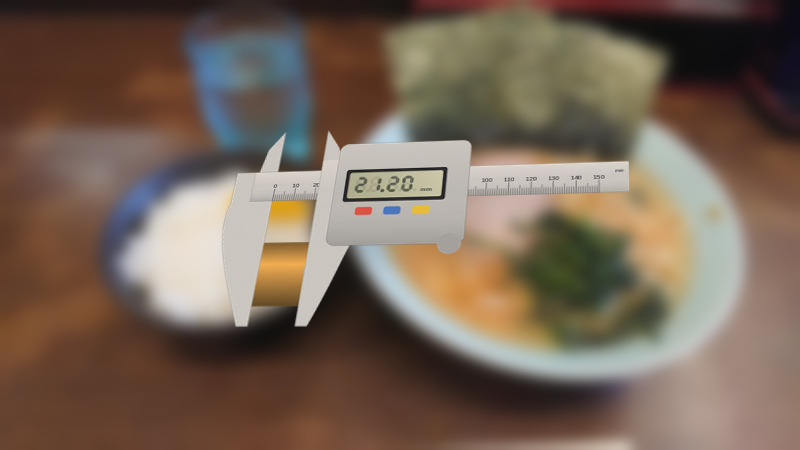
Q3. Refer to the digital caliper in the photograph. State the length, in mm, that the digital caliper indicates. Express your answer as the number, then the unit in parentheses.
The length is 21.20 (mm)
